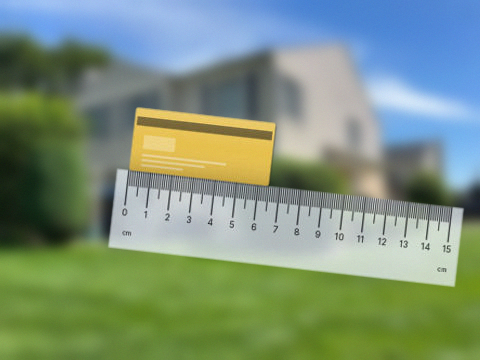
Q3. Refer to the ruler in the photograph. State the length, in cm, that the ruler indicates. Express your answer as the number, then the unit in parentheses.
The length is 6.5 (cm)
